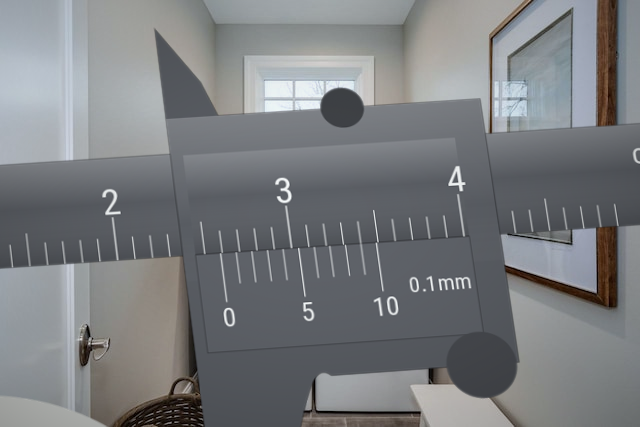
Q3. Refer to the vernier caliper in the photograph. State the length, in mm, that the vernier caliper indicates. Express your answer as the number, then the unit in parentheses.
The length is 25.9 (mm)
